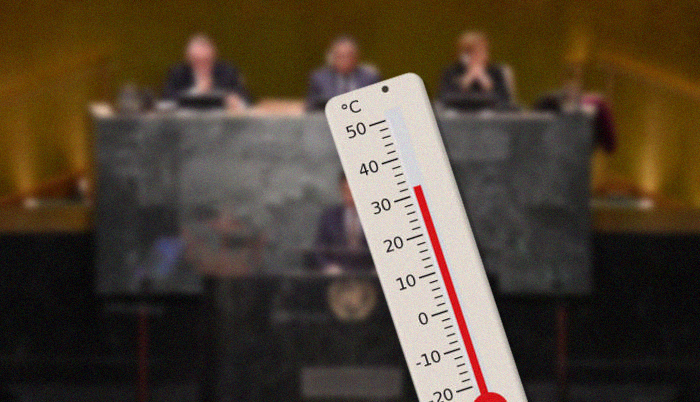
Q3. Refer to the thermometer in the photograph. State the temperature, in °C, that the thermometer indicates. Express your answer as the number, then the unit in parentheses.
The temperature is 32 (°C)
